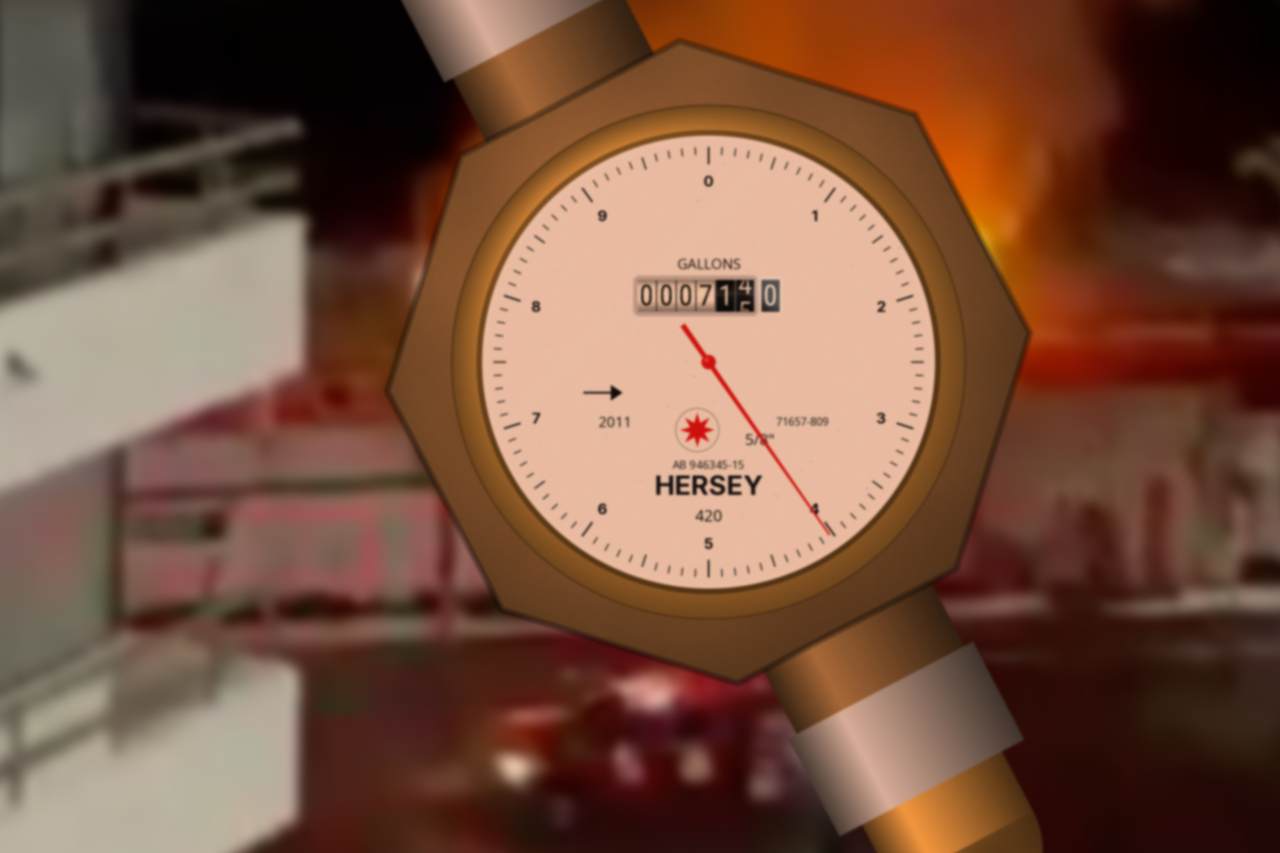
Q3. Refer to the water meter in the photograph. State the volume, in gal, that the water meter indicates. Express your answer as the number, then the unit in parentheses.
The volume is 7144.0 (gal)
